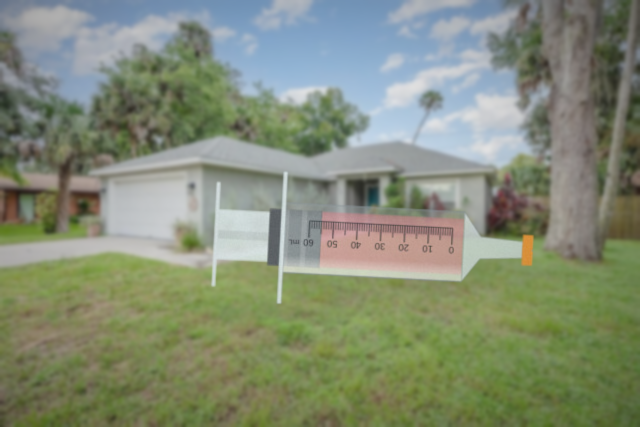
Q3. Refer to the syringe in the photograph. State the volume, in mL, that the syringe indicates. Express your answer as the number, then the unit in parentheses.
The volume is 55 (mL)
